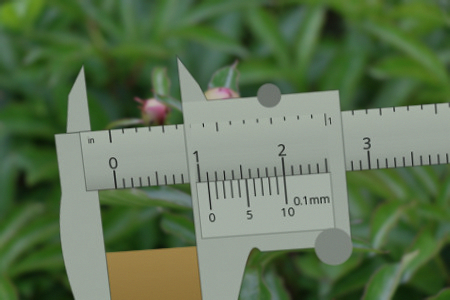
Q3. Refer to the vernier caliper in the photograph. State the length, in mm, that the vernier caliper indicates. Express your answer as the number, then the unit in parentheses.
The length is 11.0 (mm)
